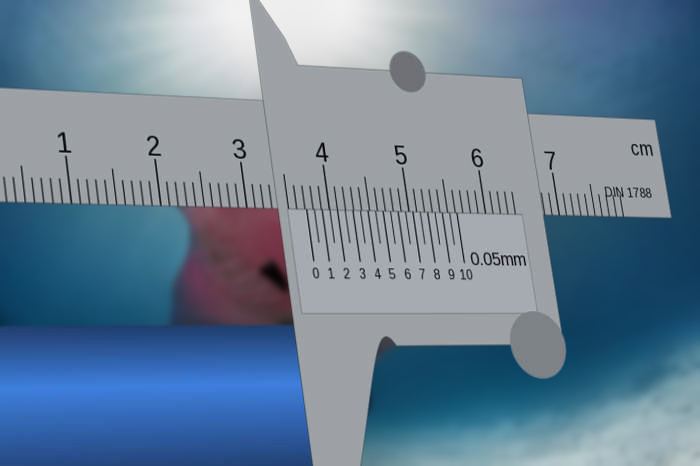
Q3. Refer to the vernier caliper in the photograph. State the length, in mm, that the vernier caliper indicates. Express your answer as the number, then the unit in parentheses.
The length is 37.2 (mm)
